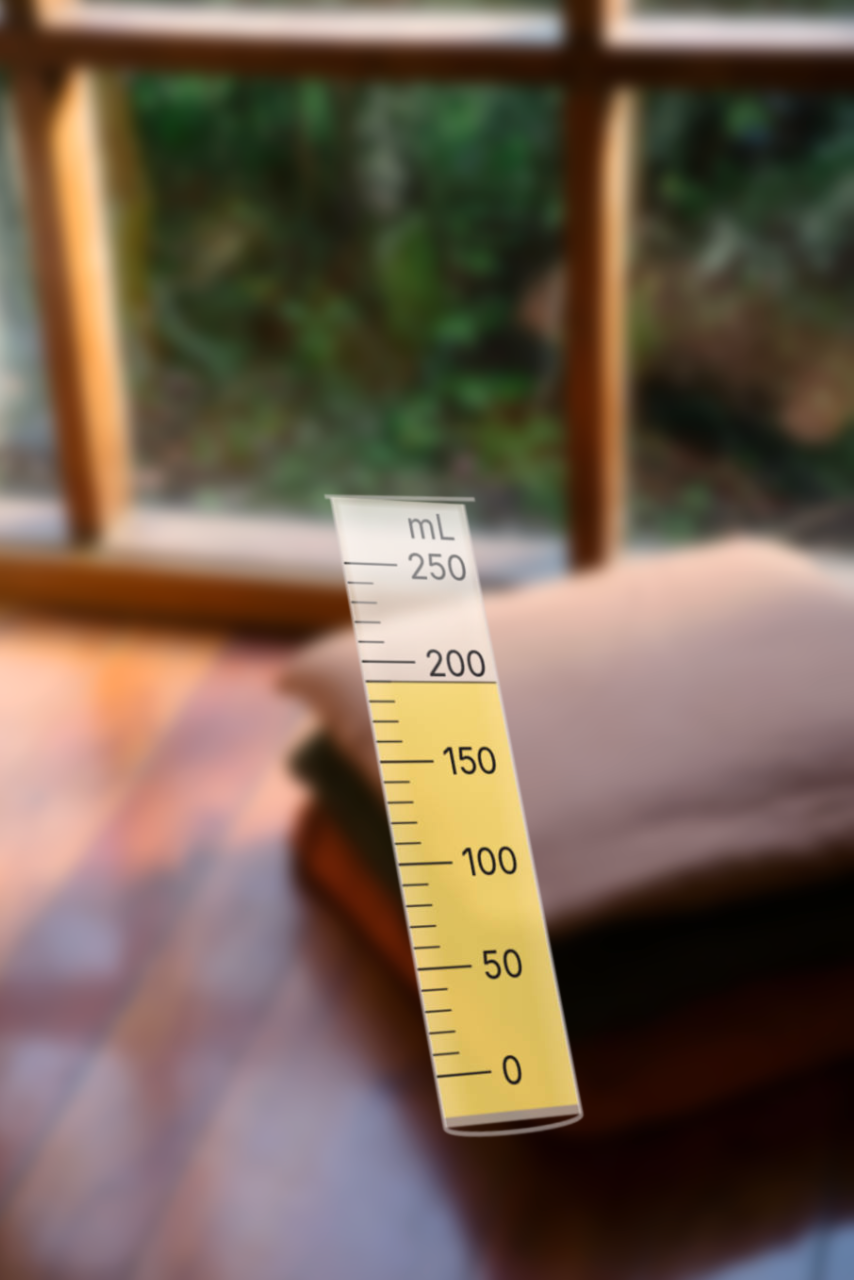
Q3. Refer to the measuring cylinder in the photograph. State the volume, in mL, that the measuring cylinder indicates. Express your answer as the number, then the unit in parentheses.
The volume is 190 (mL)
